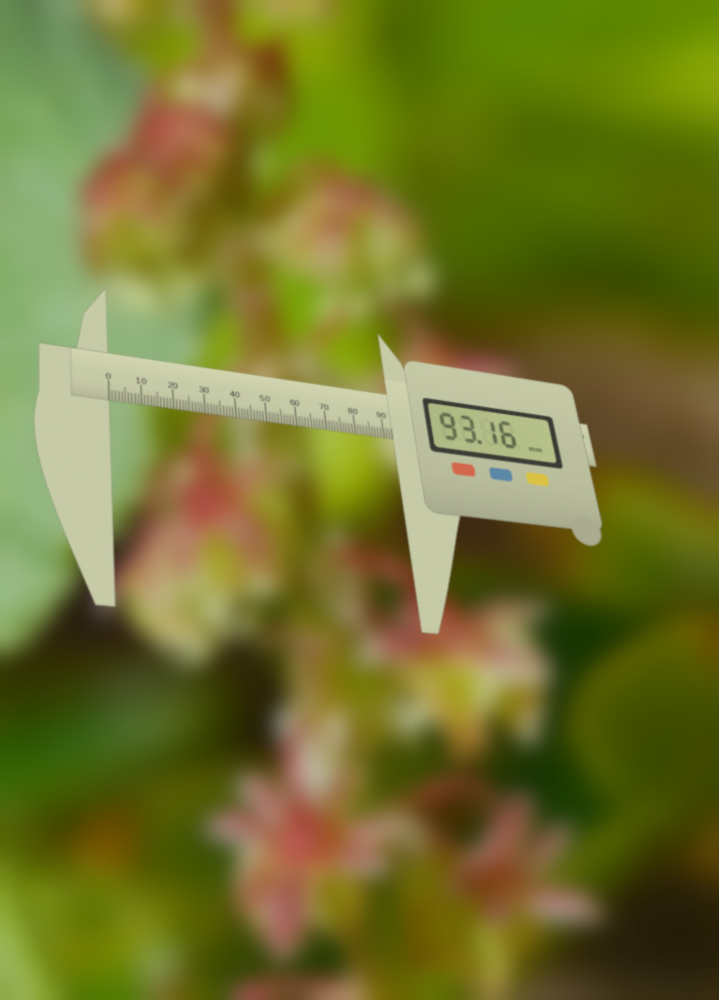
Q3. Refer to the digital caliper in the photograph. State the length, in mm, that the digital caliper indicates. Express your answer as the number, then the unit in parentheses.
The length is 93.16 (mm)
